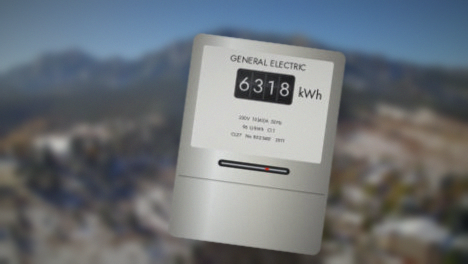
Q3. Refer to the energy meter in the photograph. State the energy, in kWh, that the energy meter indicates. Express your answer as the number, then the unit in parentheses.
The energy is 6318 (kWh)
